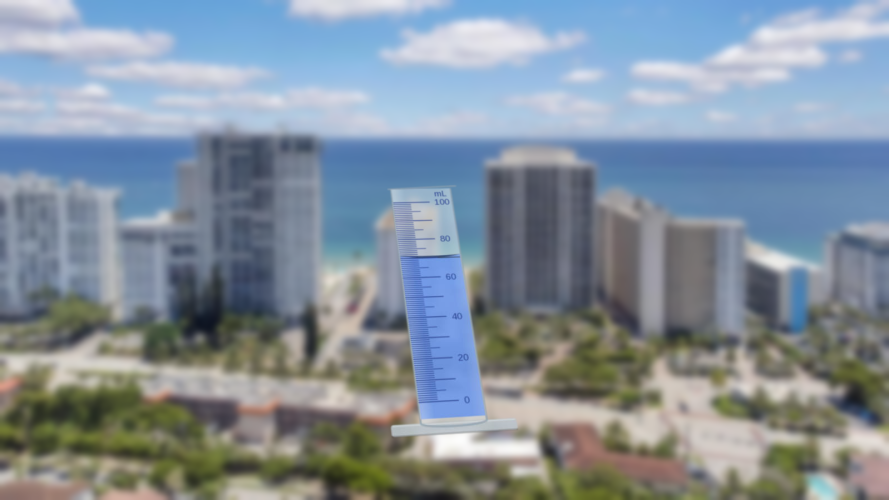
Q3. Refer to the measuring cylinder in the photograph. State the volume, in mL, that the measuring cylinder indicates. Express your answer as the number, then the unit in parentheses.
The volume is 70 (mL)
